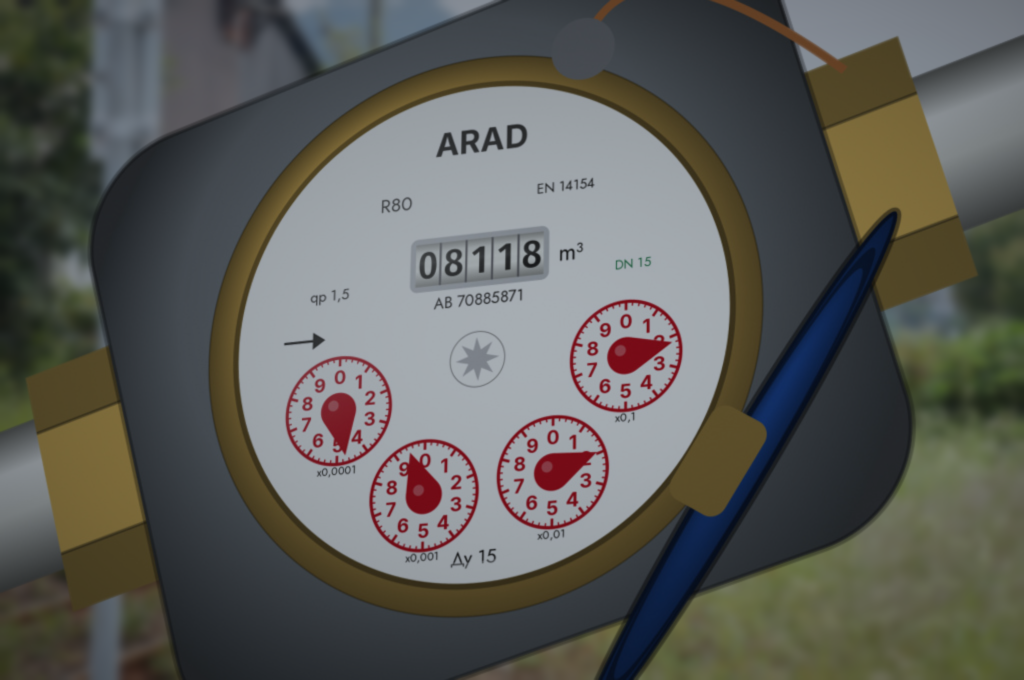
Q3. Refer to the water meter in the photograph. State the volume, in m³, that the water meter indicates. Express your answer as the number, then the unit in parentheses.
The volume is 8118.2194 (m³)
